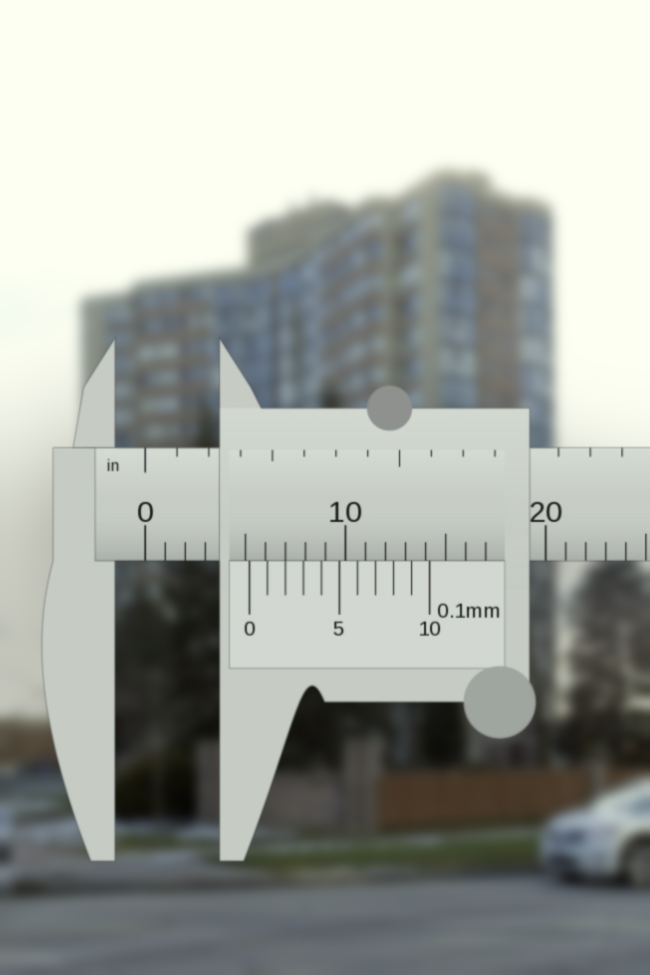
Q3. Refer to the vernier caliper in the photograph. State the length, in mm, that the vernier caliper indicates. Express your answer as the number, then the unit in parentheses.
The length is 5.2 (mm)
